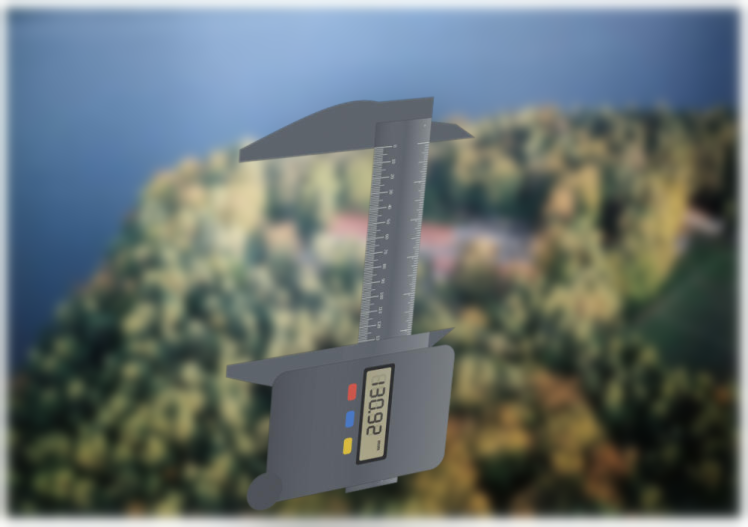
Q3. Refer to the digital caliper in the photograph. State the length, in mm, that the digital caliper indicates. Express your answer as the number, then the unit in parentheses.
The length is 130.92 (mm)
